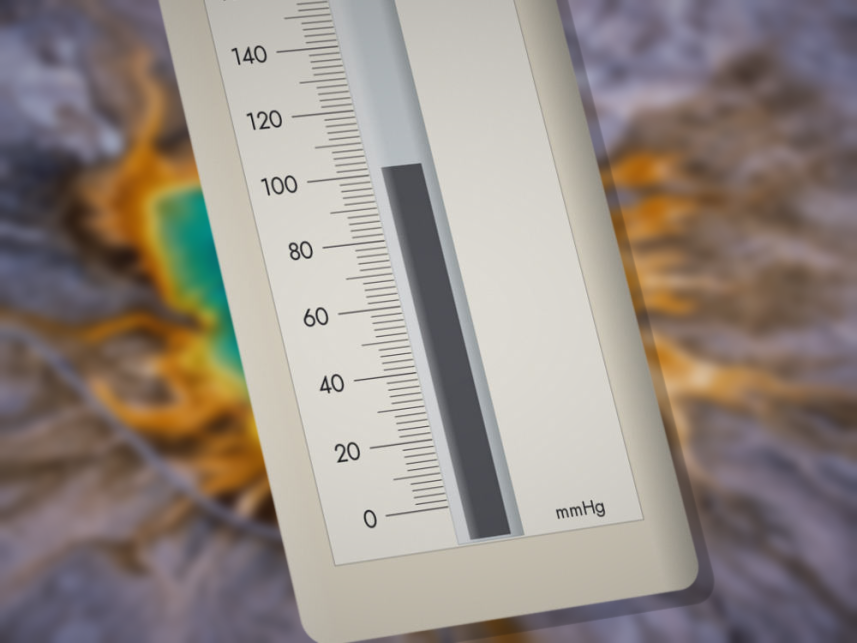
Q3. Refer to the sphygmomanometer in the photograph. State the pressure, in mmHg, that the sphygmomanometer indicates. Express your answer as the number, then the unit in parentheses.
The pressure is 102 (mmHg)
